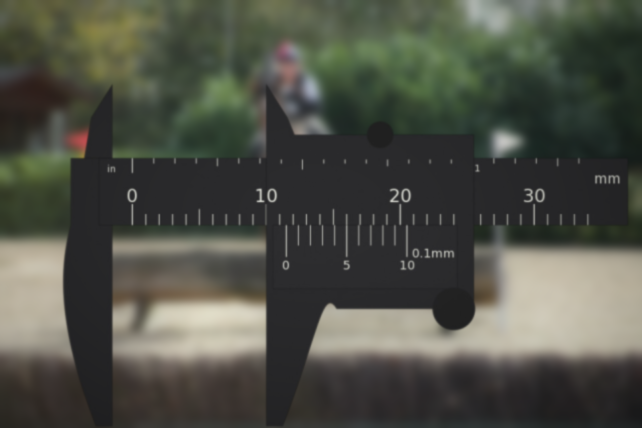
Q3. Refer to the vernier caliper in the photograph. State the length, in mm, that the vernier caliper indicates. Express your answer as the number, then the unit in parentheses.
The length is 11.5 (mm)
